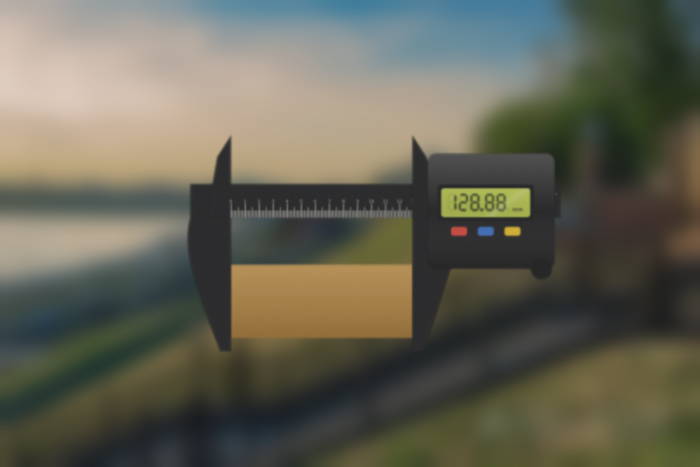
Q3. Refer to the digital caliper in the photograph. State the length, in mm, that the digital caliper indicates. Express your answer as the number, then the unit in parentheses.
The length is 128.88 (mm)
